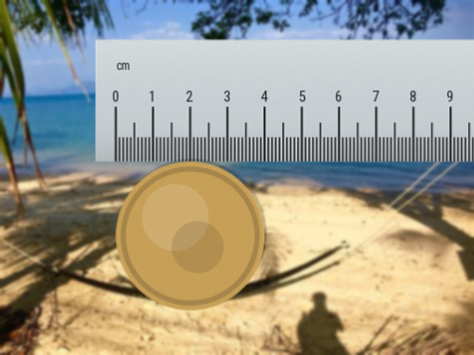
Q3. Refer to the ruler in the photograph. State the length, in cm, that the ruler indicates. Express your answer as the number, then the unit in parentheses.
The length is 4 (cm)
